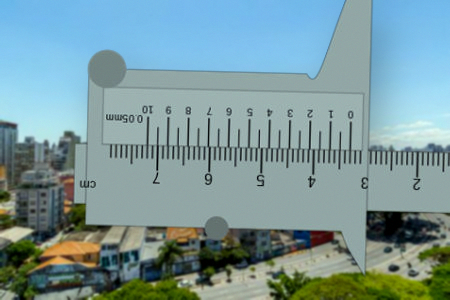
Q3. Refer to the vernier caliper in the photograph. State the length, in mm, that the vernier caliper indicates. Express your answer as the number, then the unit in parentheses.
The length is 33.0 (mm)
